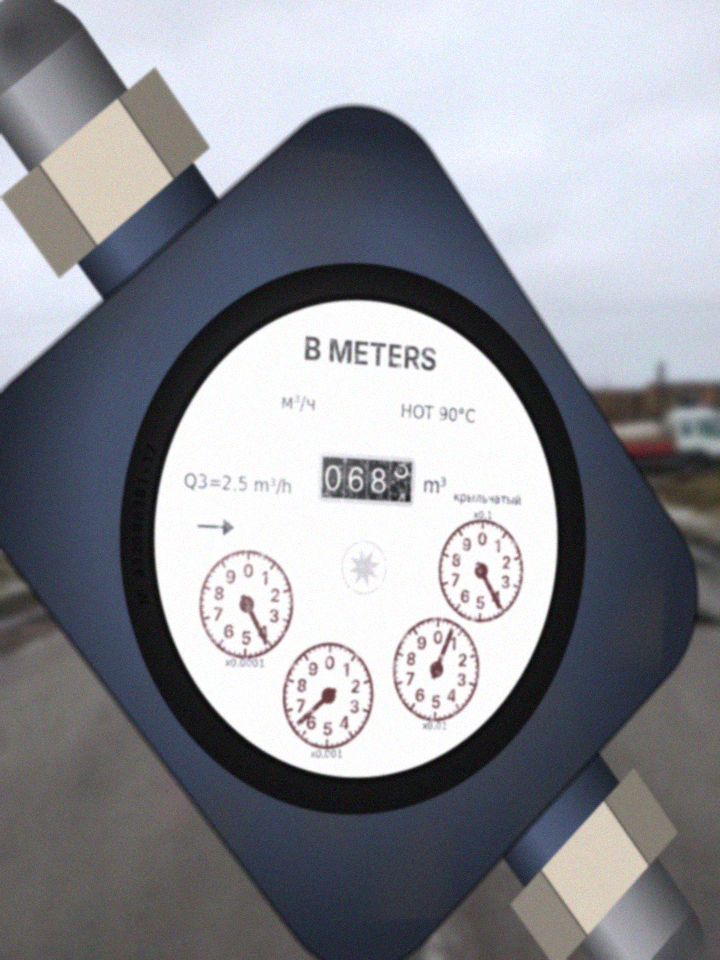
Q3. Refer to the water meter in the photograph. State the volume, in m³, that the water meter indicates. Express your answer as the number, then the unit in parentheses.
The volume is 683.4064 (m³)
